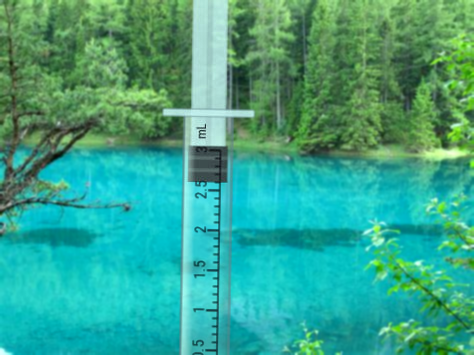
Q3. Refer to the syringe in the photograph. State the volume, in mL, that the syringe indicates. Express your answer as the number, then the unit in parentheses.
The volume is 2.6 (mL)
